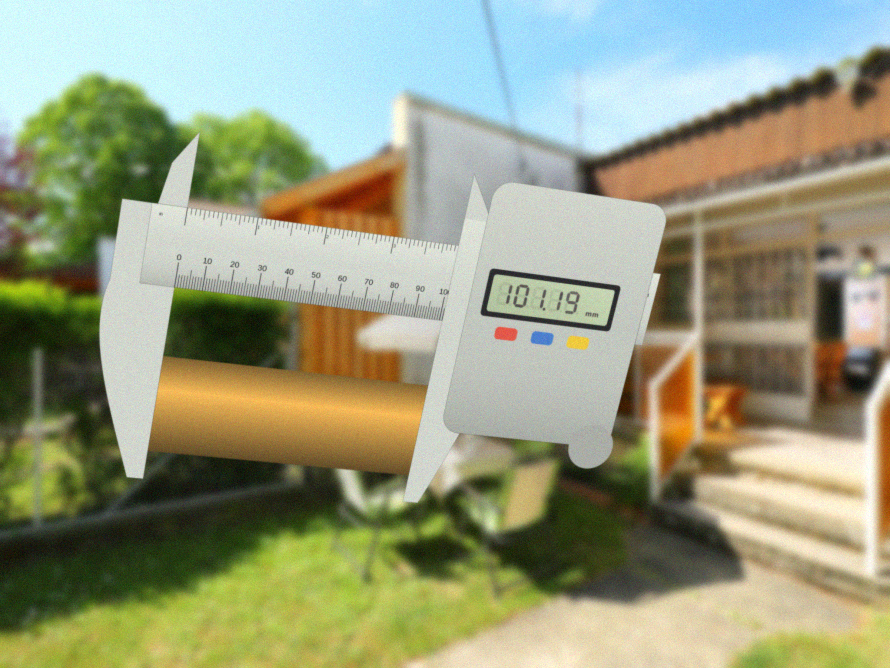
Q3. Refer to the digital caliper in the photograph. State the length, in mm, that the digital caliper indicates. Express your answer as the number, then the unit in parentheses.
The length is 101.19 (mm)
